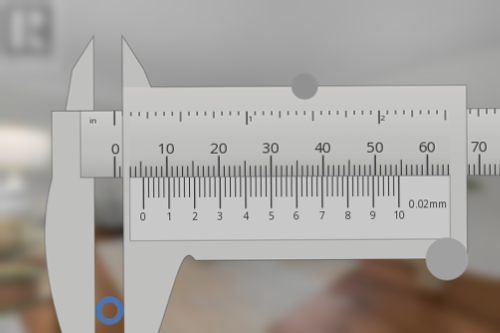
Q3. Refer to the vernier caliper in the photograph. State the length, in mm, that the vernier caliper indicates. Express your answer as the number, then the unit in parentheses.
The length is 5.5 (mm)
